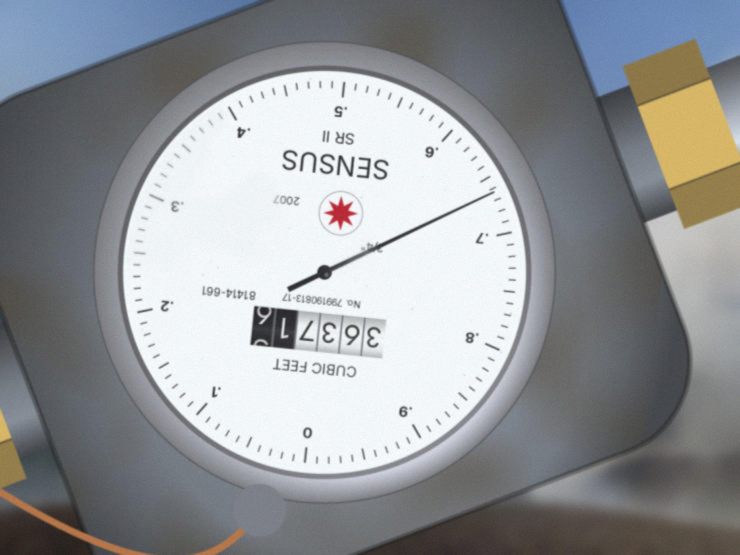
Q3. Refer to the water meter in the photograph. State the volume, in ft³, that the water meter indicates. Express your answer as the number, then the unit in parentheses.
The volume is 363715.66 (ft³)
